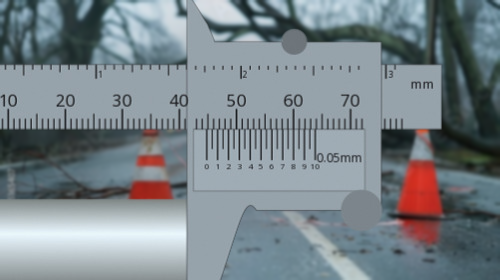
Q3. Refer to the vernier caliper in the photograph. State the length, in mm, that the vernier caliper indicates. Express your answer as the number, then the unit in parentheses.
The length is 44.8 (mm)
